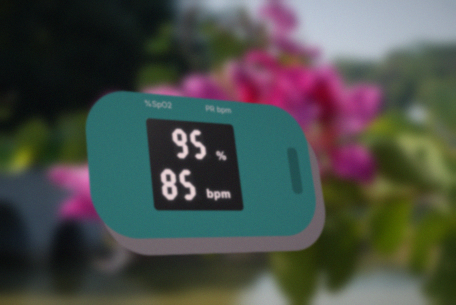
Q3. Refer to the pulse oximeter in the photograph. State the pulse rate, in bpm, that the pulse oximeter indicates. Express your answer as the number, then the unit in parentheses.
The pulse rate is 85 (bpm)
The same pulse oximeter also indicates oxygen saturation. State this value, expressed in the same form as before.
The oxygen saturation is 95 (%)
